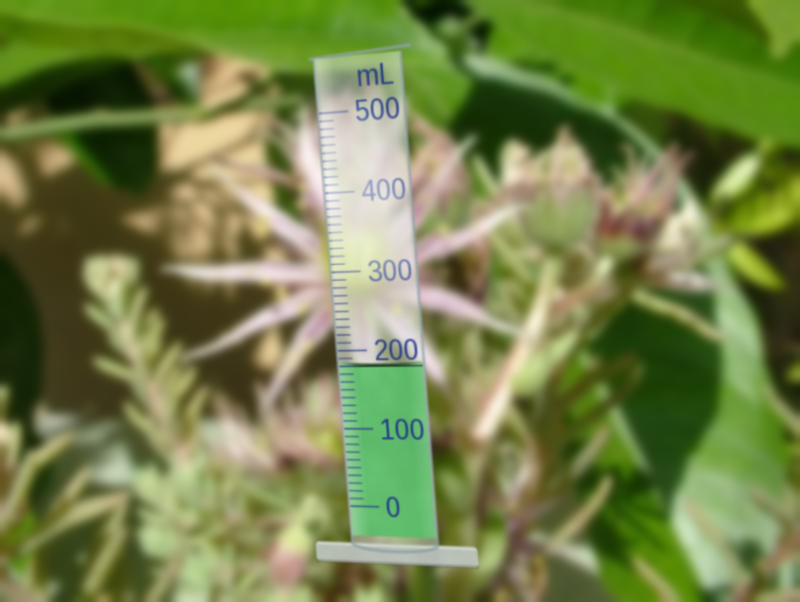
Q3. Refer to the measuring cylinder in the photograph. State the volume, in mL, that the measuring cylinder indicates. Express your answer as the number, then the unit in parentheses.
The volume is 180 (mL)
